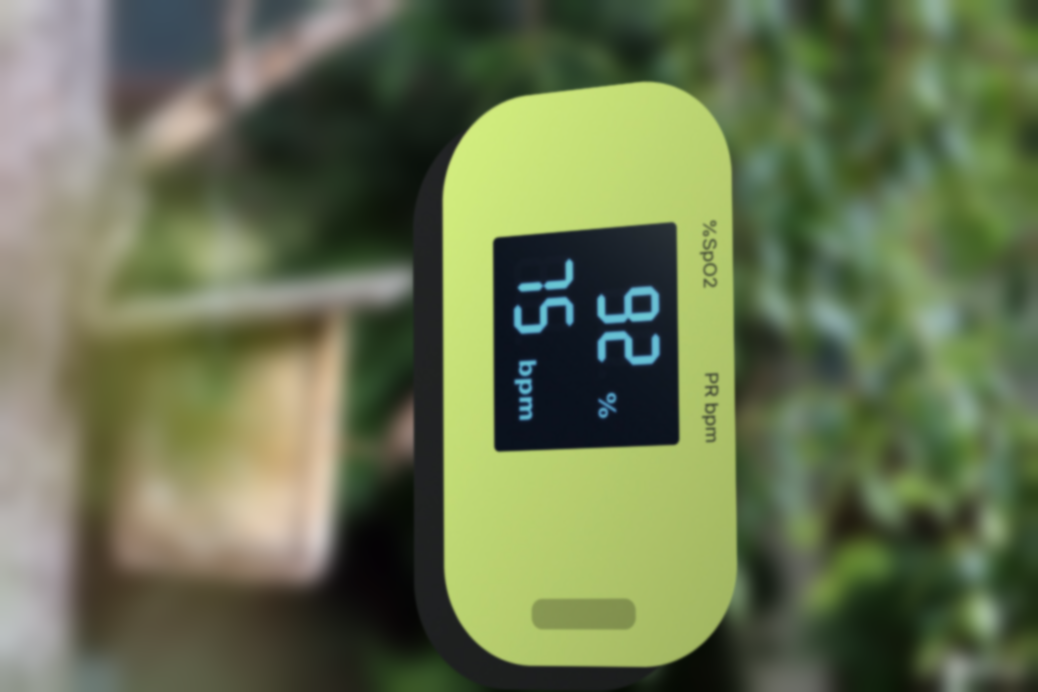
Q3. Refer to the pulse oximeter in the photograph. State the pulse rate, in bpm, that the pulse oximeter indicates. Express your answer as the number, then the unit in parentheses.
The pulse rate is 75 (bpm)
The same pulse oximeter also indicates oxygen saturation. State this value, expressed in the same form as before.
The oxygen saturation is 92 (%)
